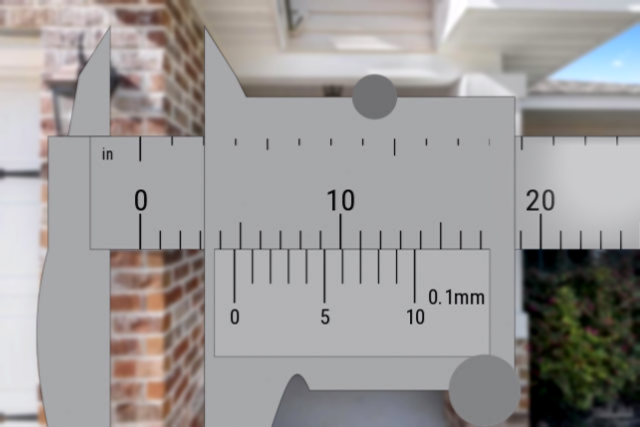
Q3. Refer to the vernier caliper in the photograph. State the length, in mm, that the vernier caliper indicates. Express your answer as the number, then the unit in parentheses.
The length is 4.7 (mm)
